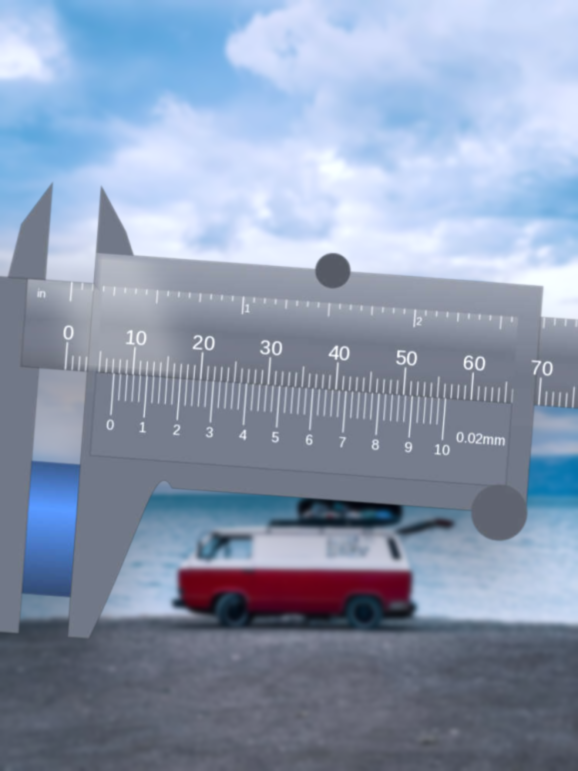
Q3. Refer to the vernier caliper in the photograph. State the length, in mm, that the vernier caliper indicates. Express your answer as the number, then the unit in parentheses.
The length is 7.2 (mm)
